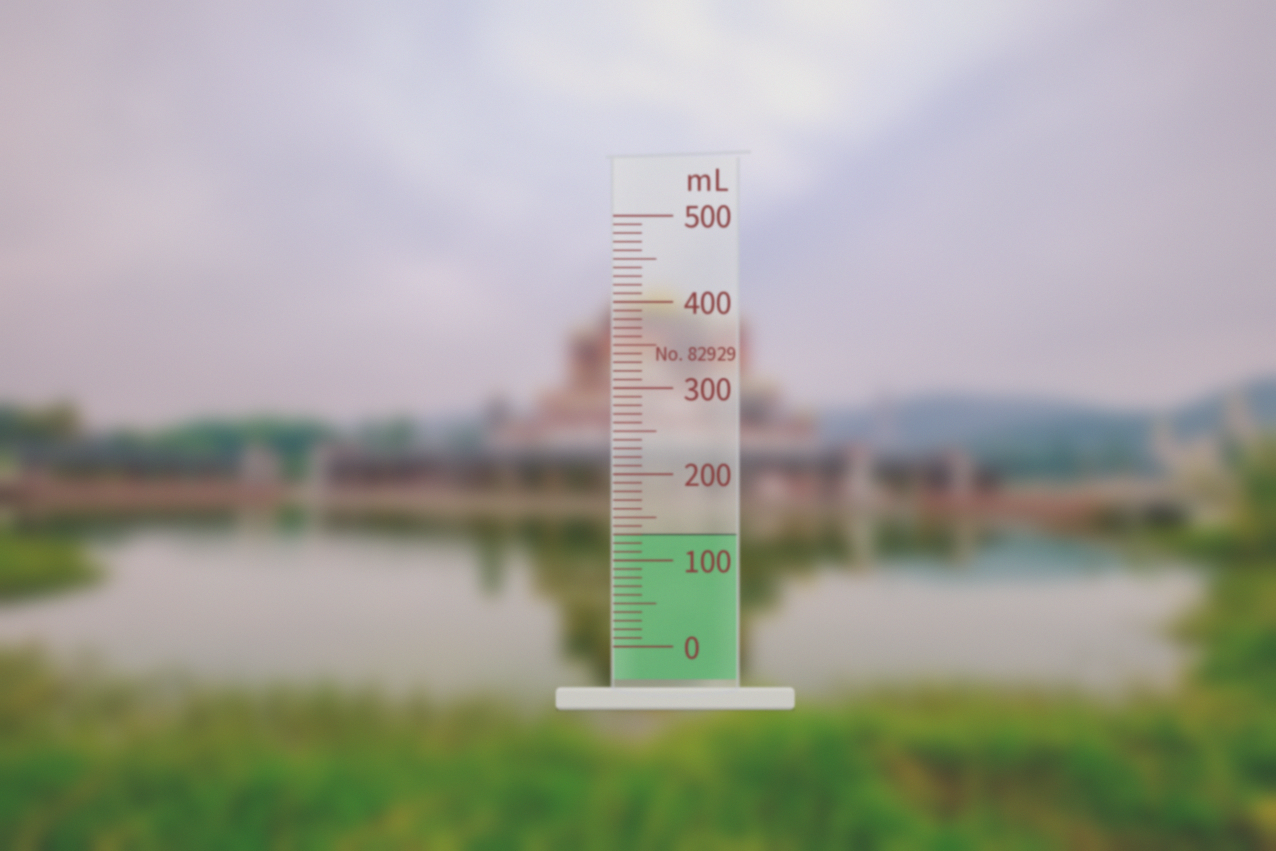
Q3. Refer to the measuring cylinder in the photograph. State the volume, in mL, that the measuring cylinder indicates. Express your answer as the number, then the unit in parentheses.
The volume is 130 (mL)
